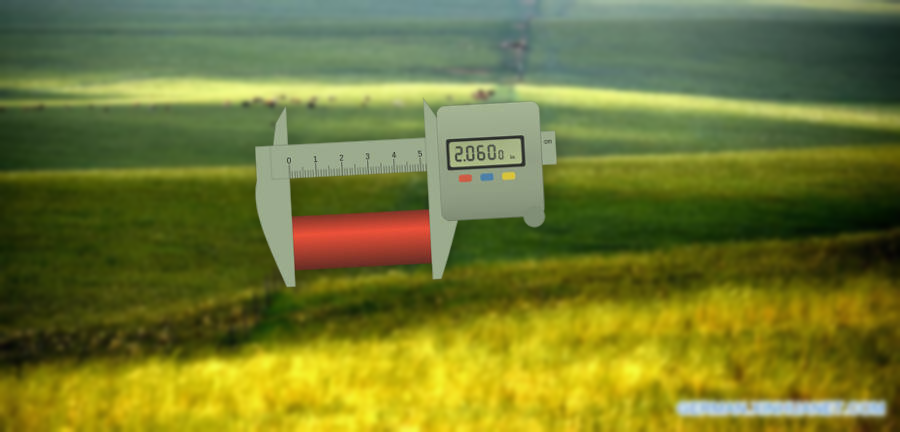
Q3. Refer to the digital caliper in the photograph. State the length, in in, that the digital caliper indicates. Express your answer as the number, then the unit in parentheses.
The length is 2.0600 (in)
